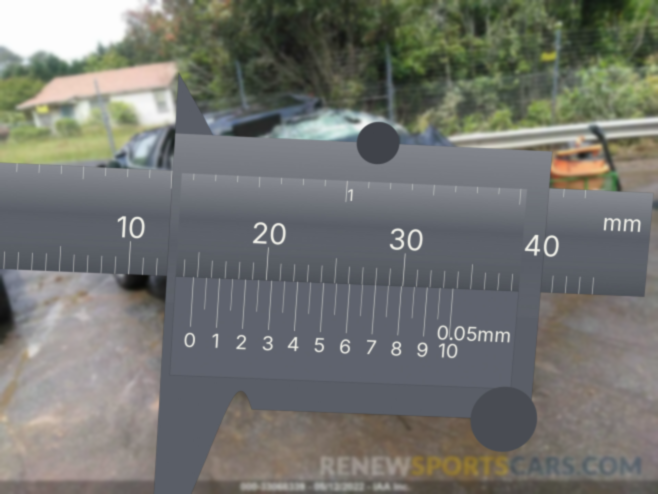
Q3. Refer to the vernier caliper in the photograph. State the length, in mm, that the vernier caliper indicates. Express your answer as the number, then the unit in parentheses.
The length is 14.7 (mm)
